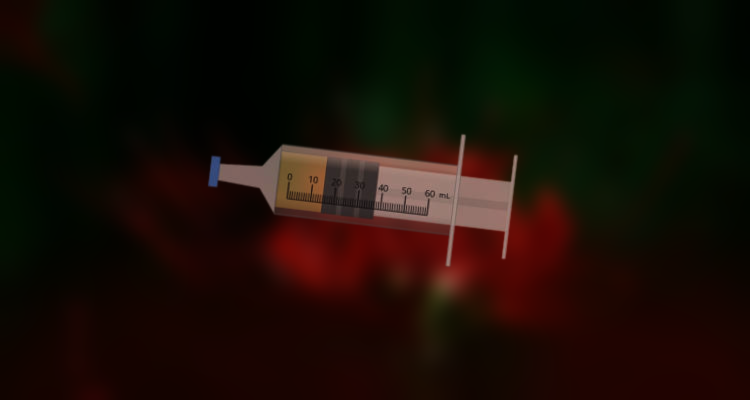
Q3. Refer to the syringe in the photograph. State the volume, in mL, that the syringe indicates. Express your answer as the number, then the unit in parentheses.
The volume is 15 (mL)
